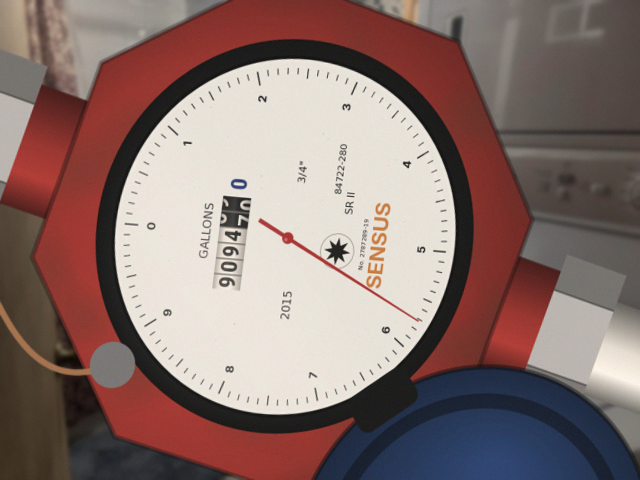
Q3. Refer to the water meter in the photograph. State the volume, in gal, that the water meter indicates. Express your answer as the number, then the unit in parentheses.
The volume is 9094695.7 (gal)
